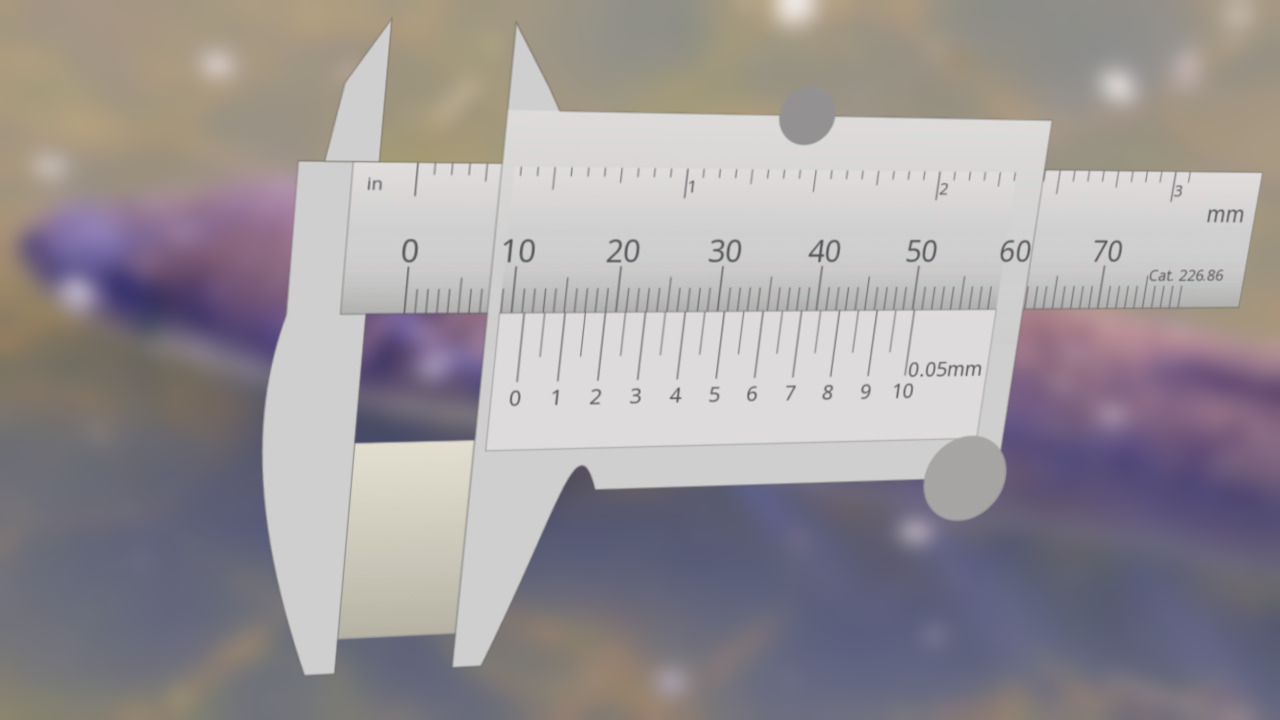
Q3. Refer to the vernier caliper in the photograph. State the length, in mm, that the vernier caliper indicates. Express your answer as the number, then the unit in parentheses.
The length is 11.2 (mm)
